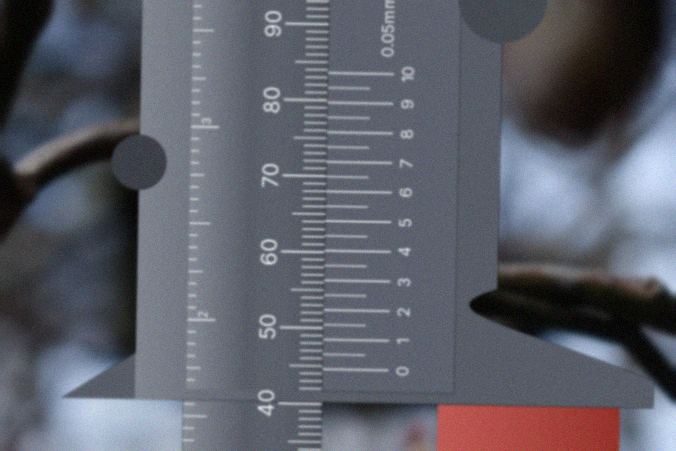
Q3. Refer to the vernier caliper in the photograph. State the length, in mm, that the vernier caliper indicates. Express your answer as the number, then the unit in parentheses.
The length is 44.6 (mm)
